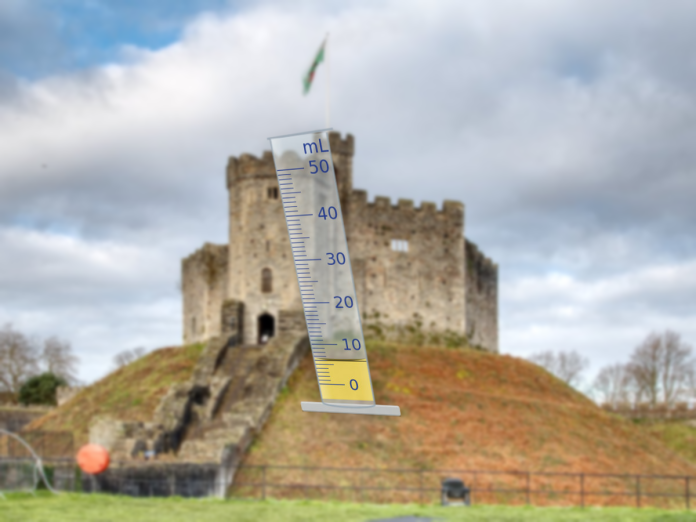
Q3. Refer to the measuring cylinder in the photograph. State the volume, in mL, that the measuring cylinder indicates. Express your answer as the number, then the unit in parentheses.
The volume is 6 (mL)
